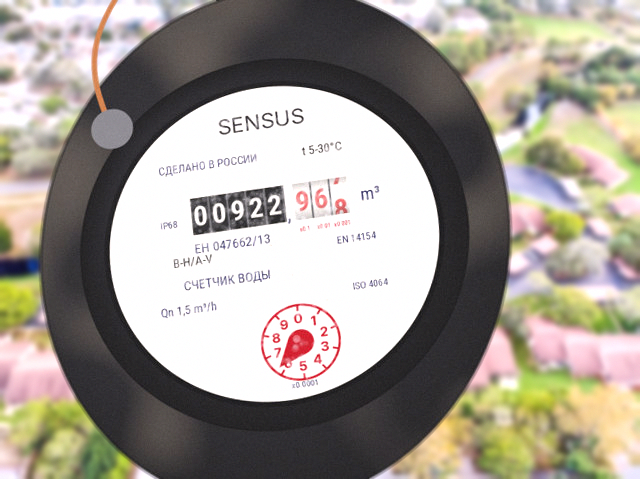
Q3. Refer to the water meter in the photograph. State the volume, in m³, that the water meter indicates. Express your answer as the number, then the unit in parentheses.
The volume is 922.9676 (m³)
